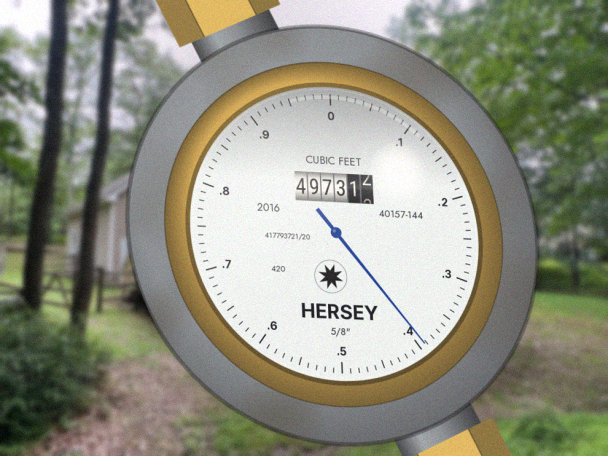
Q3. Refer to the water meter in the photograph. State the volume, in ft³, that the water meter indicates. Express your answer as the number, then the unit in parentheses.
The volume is 497312.39 (ft³)
